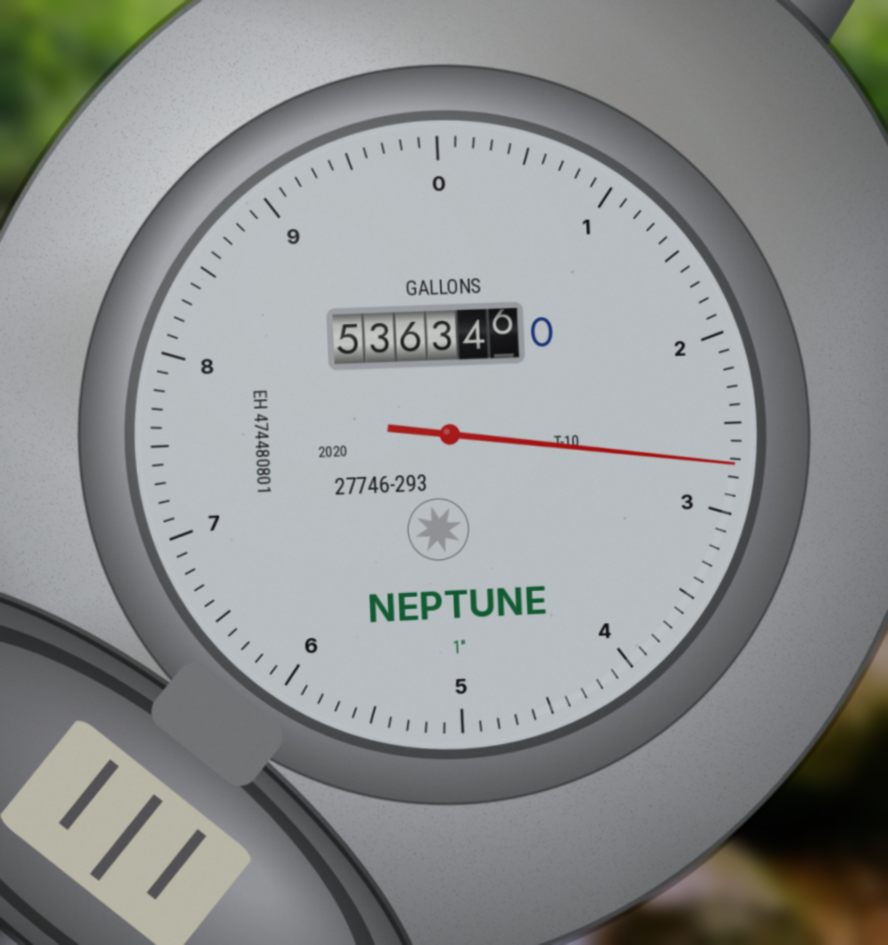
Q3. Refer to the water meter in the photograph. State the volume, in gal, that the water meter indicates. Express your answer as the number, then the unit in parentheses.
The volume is 5363462.7 (gal)
